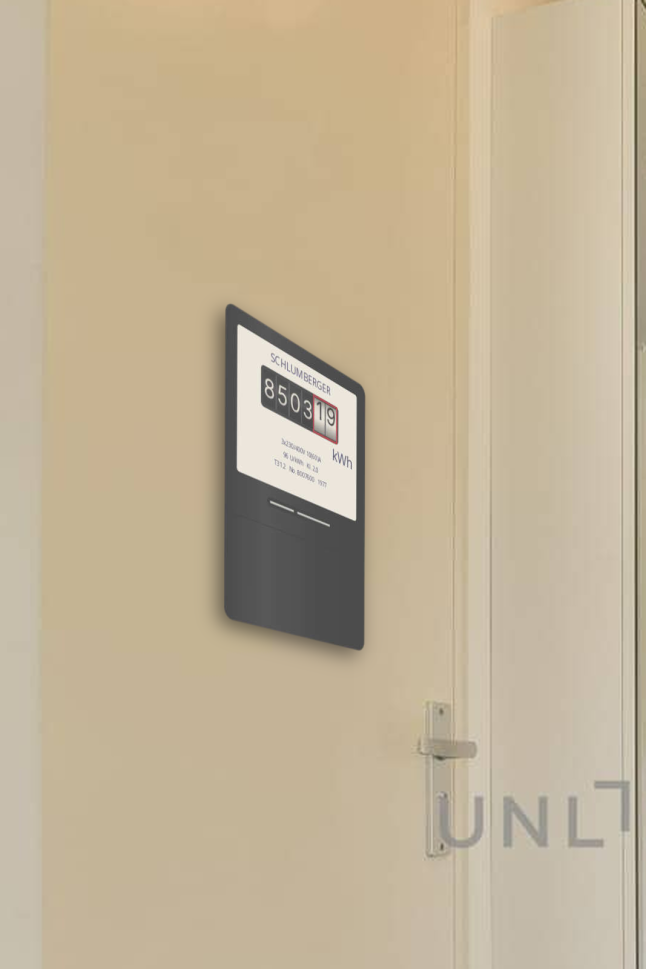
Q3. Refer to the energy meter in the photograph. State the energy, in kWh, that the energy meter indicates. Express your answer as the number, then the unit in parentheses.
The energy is 8503.19 (kWh)
